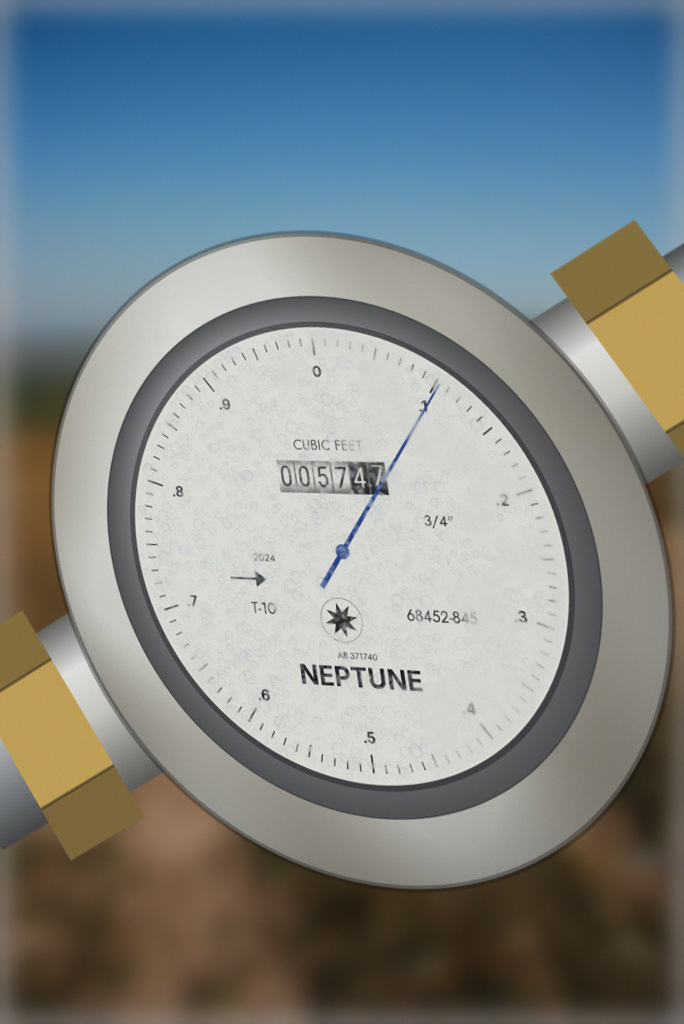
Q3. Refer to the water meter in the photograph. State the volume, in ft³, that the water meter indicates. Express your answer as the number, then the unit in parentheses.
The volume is 5747.10 (ft³)
